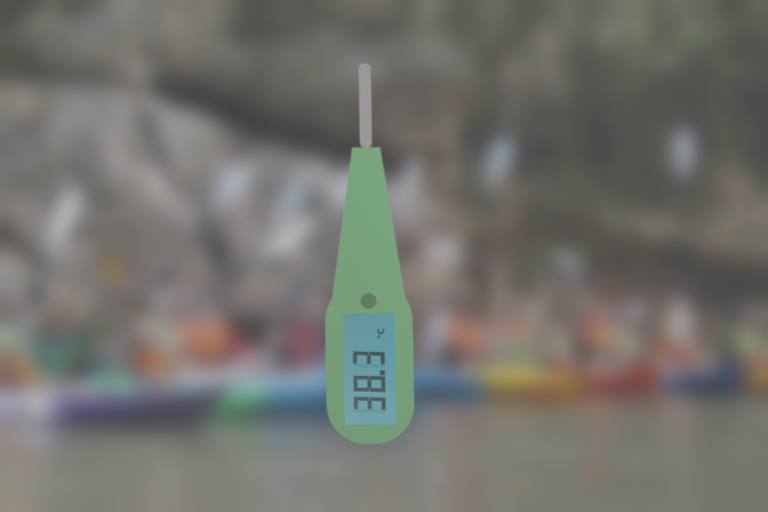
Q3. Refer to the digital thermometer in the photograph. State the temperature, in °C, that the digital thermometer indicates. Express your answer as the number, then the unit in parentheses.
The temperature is 38.3 (°C)
